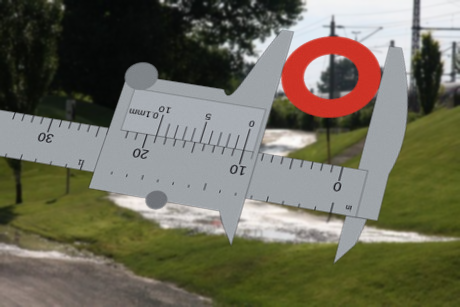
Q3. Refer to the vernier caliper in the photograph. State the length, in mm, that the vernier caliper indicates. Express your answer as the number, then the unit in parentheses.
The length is 10.0 (mm)
